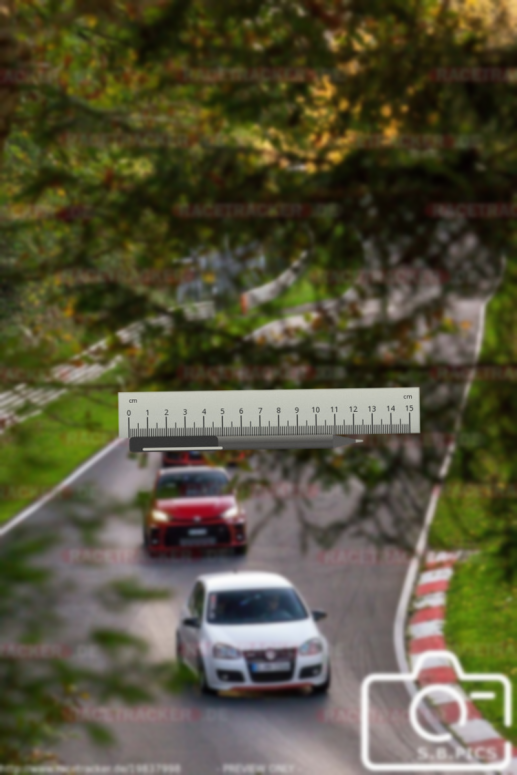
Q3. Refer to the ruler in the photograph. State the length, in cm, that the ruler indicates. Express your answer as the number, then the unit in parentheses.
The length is 12.5 (cm)
